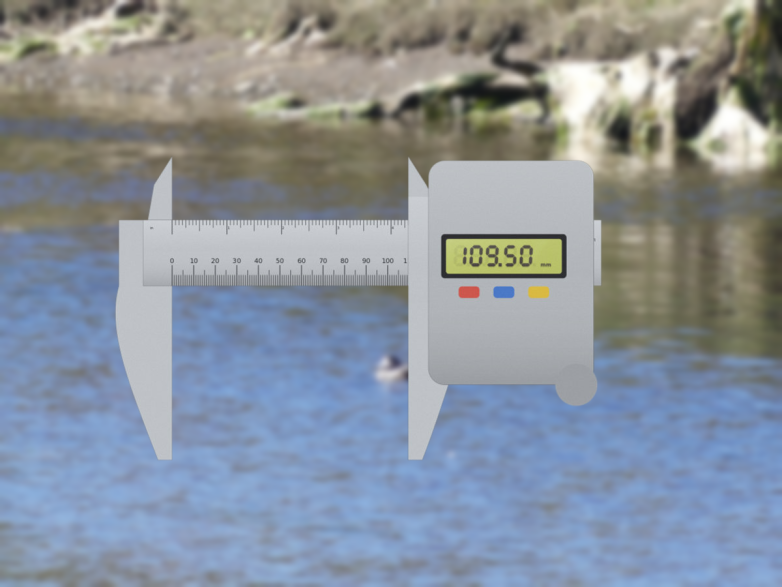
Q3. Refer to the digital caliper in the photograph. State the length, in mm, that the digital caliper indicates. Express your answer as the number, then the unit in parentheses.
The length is 109.50 (mm)
